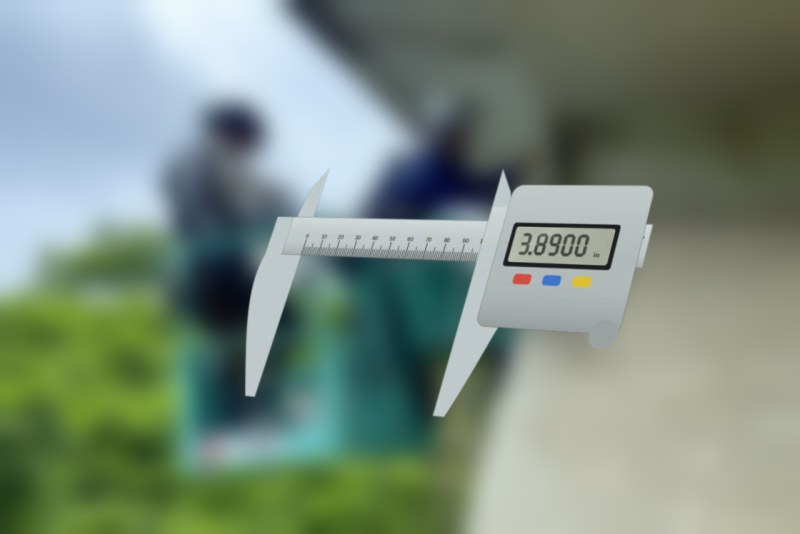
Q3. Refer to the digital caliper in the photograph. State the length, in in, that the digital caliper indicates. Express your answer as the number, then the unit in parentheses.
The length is 3.8900 (in)
